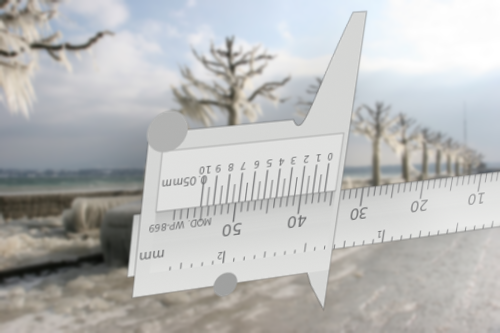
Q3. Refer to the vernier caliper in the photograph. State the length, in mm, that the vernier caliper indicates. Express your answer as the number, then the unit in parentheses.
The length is 36.2 (mm)
